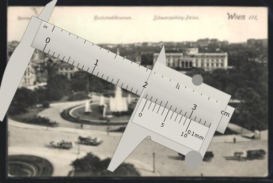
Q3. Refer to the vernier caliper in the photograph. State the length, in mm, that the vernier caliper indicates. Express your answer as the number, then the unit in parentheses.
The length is 21.4 (mm)
